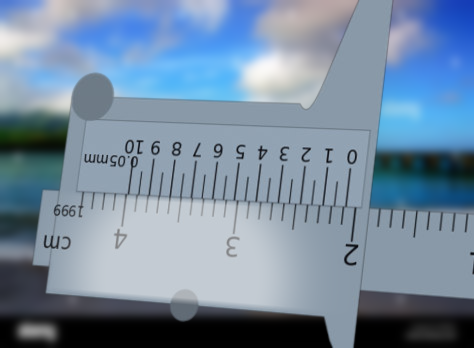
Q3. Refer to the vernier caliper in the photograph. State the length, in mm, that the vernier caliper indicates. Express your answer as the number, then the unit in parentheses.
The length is 20.8 (mm)
